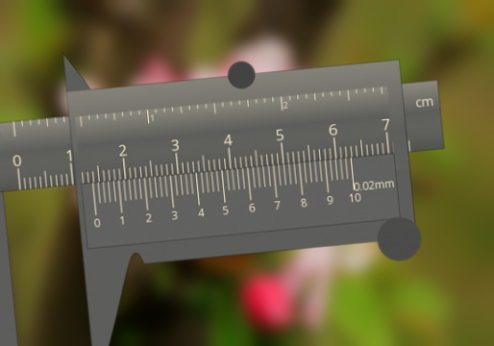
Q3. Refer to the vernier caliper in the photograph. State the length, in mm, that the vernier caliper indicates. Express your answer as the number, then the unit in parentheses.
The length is 13.8 (mm)
